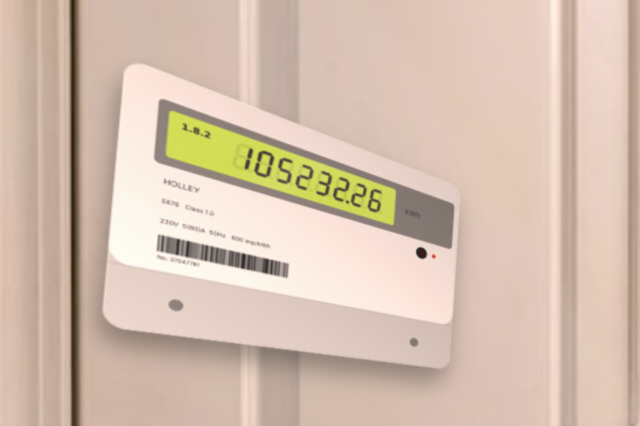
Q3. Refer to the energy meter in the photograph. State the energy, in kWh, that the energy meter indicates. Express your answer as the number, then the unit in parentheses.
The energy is 105232.26 (kWh)
